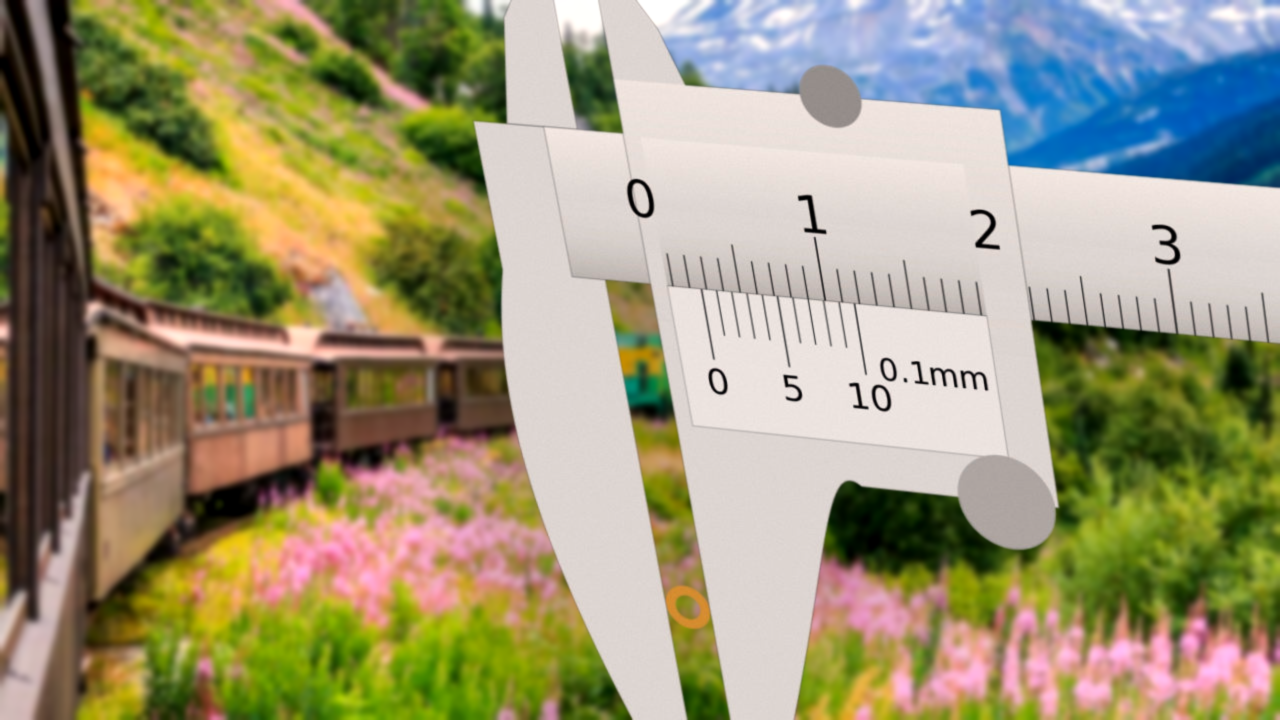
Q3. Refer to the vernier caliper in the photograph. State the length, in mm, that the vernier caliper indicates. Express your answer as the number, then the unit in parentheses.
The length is 2.7 (mm)
